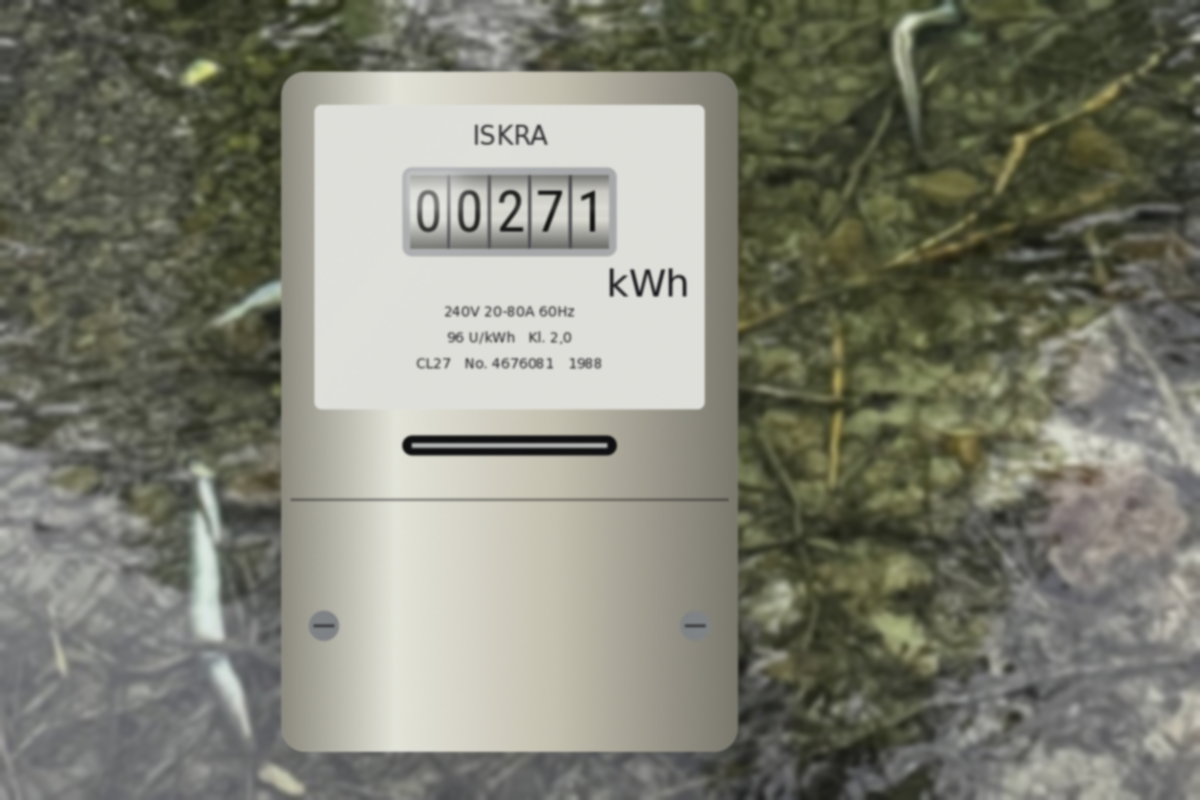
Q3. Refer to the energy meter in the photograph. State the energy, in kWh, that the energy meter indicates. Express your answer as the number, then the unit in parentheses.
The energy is 271 (kWh)
